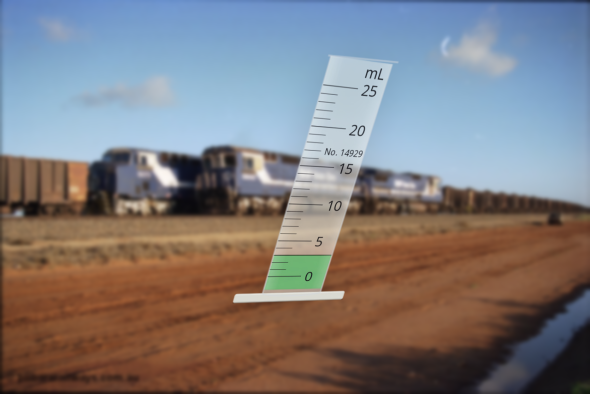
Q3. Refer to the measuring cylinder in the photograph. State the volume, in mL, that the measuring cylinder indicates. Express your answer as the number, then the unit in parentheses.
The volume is 3 (mL)
